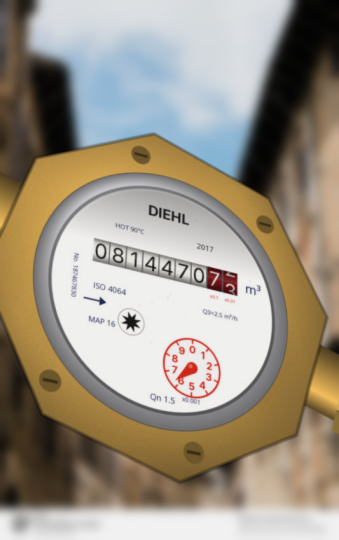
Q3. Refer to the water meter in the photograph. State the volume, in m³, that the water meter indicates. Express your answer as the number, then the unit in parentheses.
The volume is 814470.726 (m³)
